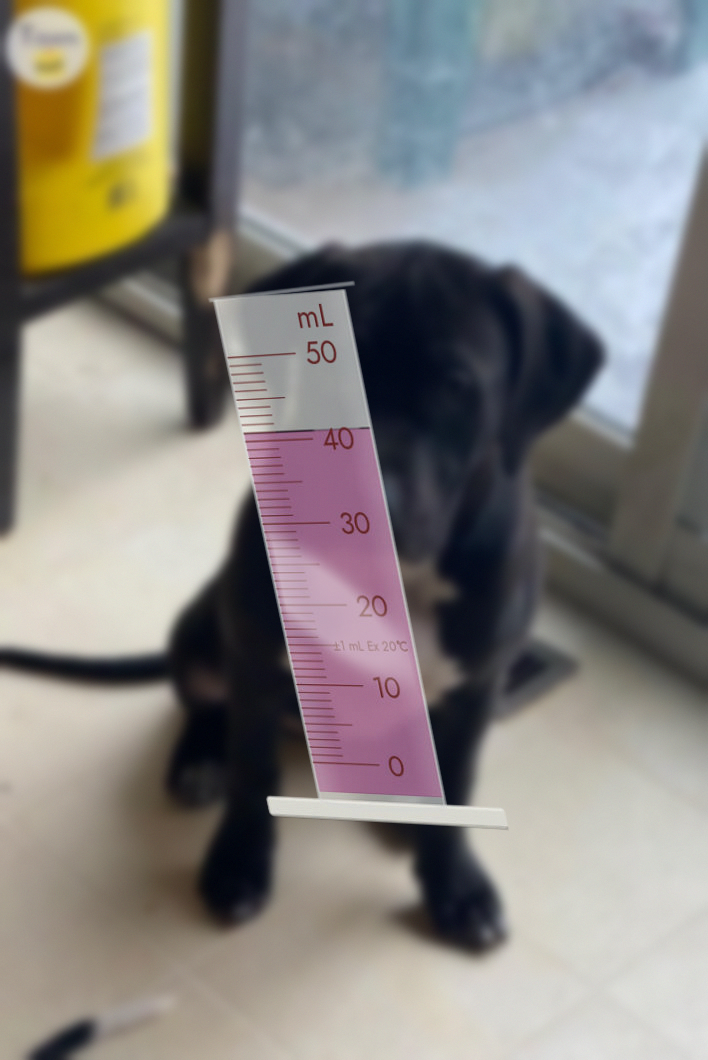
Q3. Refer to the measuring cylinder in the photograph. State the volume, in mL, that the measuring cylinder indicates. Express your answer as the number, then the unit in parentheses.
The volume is 41 (mL)
